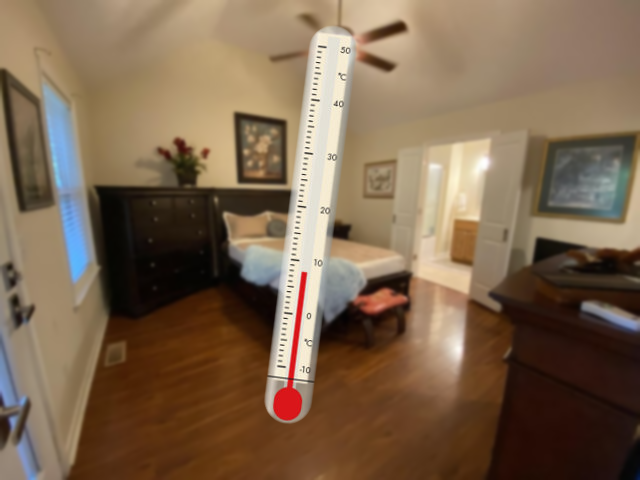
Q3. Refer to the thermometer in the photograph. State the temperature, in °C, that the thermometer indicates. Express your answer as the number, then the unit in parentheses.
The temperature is 8 (°C)
